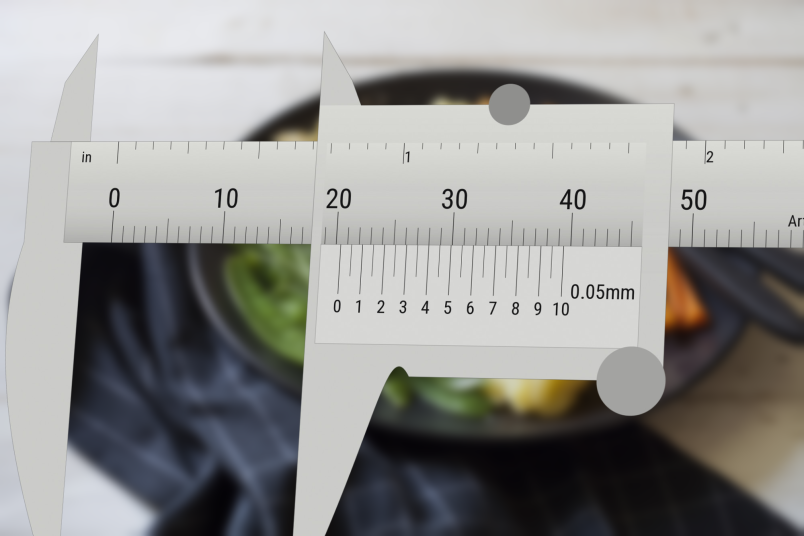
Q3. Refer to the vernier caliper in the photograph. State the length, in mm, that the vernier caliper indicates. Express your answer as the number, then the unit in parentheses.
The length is 20.4 (mm)
